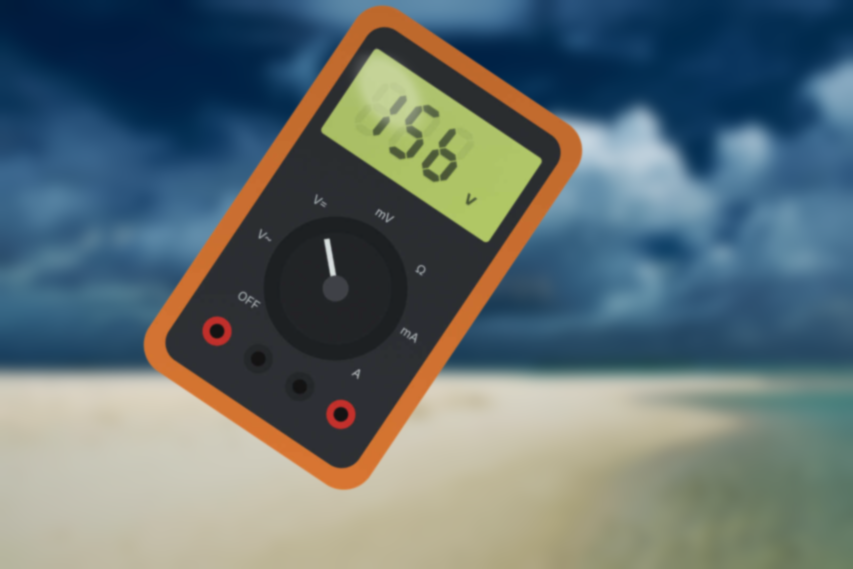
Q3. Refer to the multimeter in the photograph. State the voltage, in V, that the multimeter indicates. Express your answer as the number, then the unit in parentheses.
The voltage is 156 (V)
